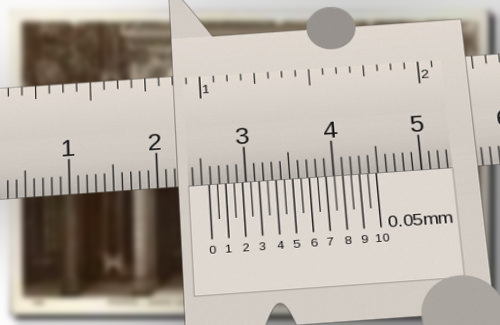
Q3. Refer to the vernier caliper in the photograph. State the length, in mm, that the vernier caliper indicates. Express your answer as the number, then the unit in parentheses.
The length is 25.8 (mm)
